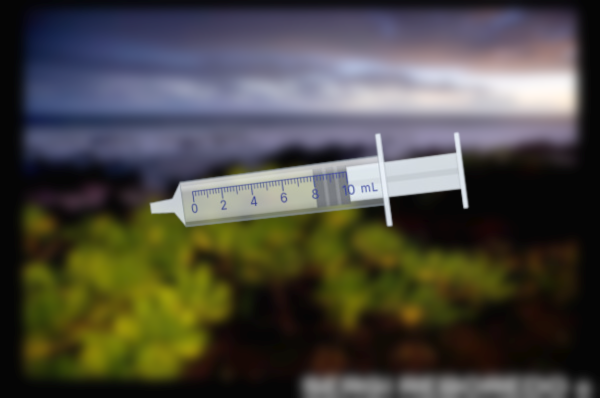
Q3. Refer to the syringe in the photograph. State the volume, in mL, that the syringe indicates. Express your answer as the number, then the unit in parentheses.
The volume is 8 (mL)
